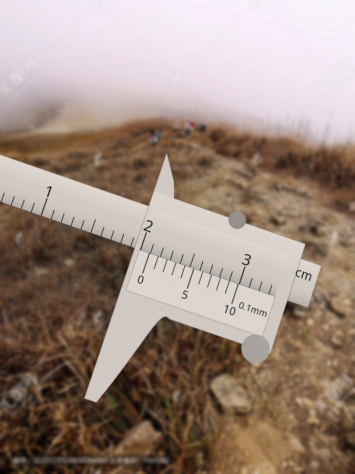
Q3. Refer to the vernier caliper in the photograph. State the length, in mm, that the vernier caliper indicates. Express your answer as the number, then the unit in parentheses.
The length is 20.9 (mm)
